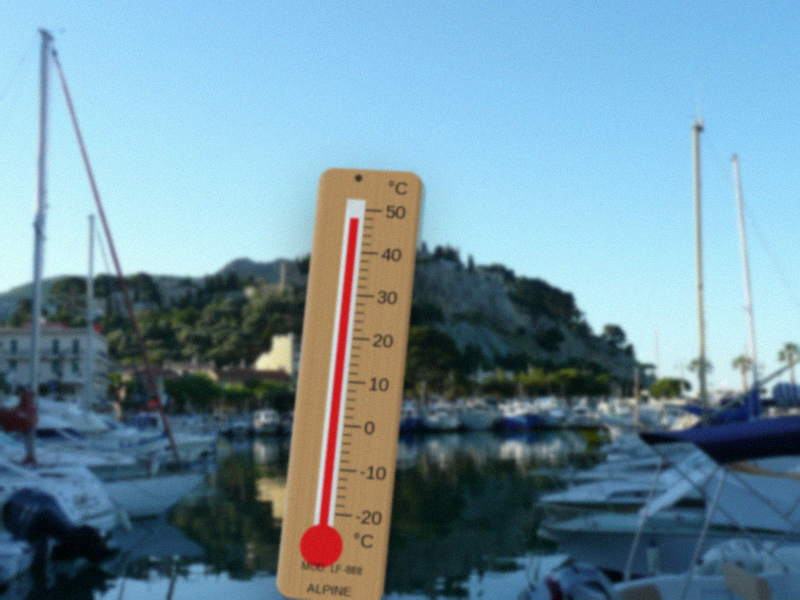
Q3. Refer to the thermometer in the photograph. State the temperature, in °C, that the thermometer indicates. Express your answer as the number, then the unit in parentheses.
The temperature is 48 (°C)
